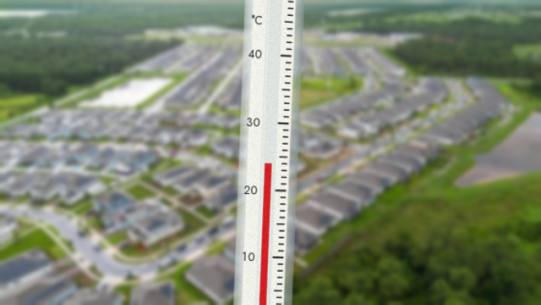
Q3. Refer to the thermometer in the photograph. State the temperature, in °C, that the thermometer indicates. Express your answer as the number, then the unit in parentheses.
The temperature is 24 (°C)
